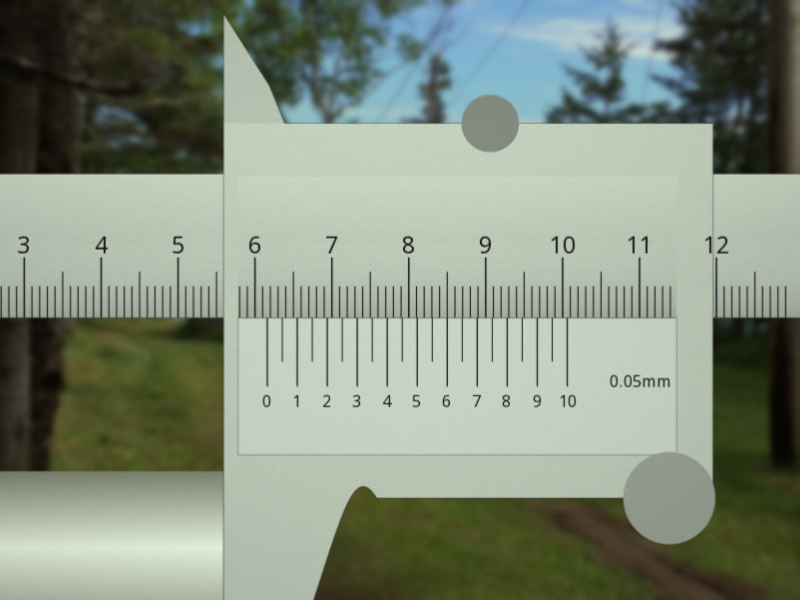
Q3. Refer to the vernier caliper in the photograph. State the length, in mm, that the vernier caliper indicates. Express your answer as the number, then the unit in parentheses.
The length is 61.6 (mm)
